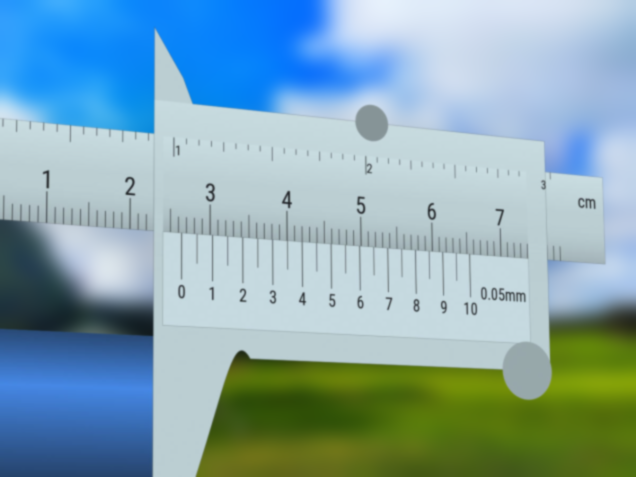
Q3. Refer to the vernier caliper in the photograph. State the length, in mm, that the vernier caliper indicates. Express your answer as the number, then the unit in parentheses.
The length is 26.4 (mm)
